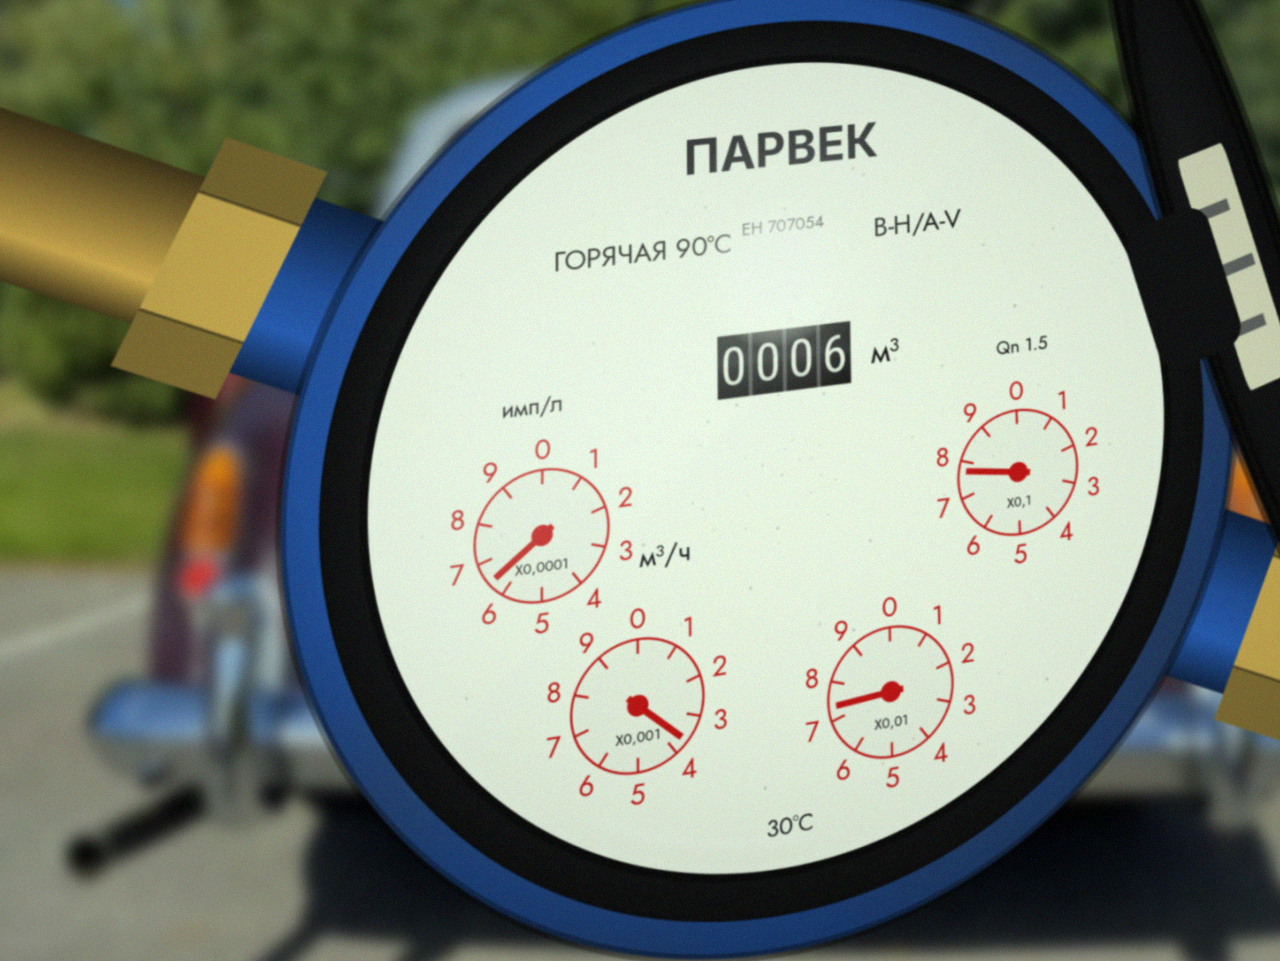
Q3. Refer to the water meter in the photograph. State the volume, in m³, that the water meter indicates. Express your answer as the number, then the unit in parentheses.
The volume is 6.7736 (m³)
